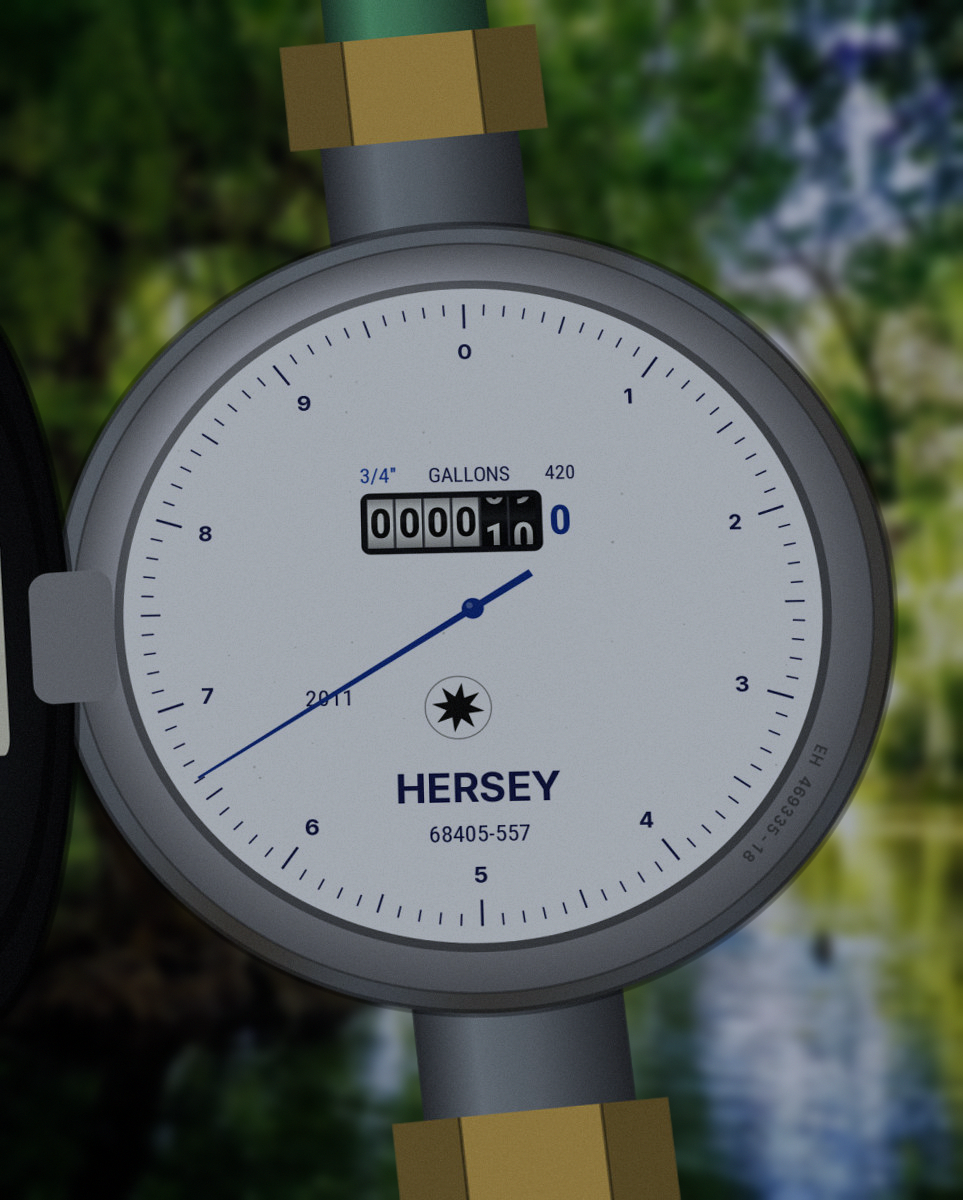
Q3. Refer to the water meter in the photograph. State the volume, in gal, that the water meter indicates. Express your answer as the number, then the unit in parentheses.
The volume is 96.6 (gal)
